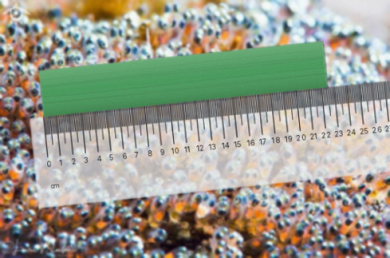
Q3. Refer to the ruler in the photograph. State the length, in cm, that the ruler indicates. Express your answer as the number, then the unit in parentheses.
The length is 22.5 (cm)
